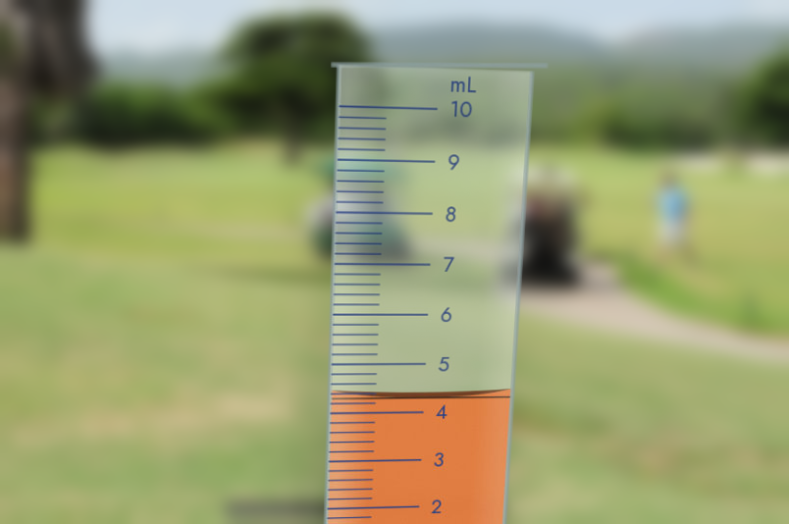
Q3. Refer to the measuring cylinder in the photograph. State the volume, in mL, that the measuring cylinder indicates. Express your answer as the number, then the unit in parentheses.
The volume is 4.3 (mL)
